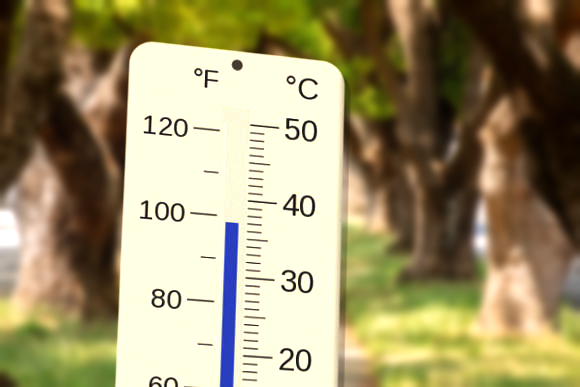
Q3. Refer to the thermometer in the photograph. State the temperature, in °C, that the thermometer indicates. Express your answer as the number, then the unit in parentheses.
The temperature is 37 (°C)
